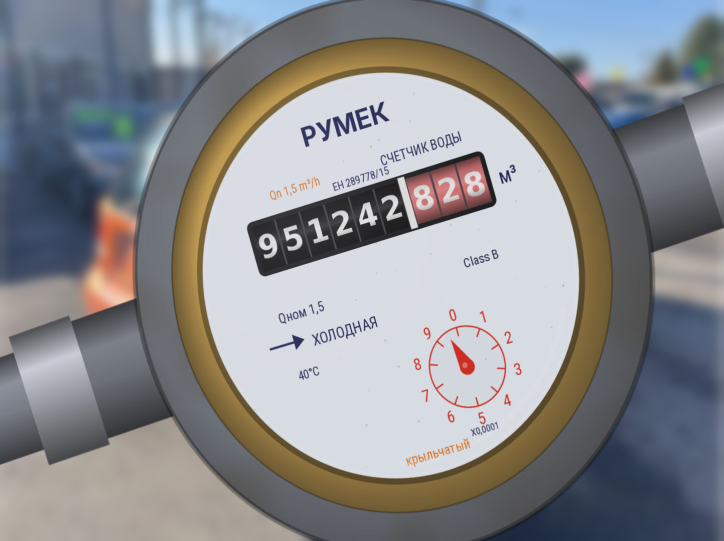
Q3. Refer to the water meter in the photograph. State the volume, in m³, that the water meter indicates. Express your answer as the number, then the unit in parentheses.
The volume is 951242.8279 (m³)
